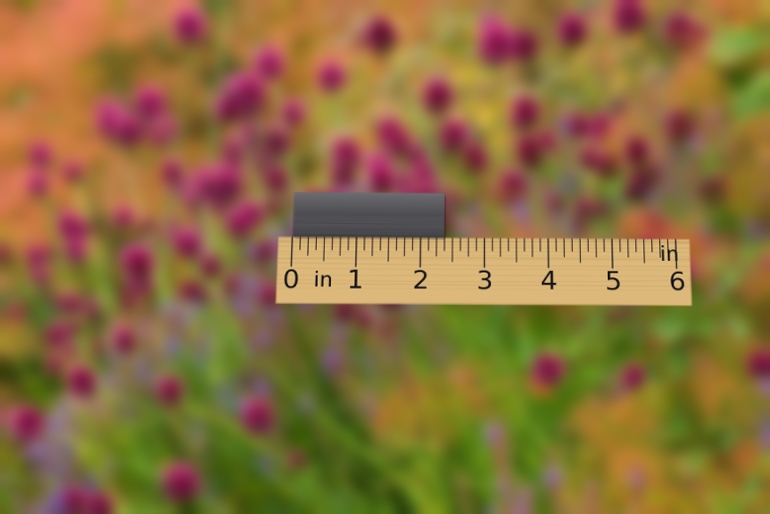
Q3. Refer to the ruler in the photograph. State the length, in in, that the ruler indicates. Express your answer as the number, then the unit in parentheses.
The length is 2.375 (in)
